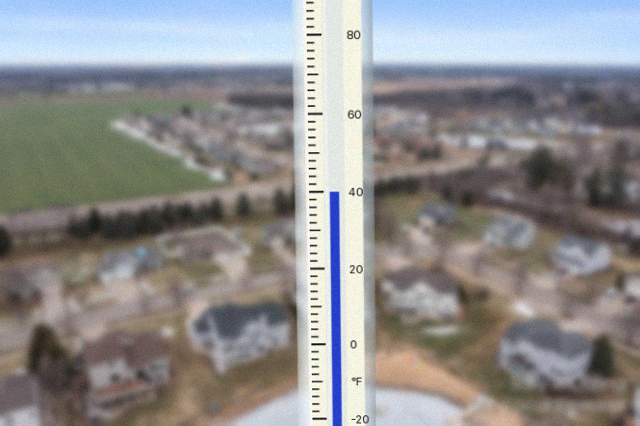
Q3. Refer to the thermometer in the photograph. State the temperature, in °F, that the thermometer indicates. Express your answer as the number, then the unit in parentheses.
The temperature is 40 (°F)
